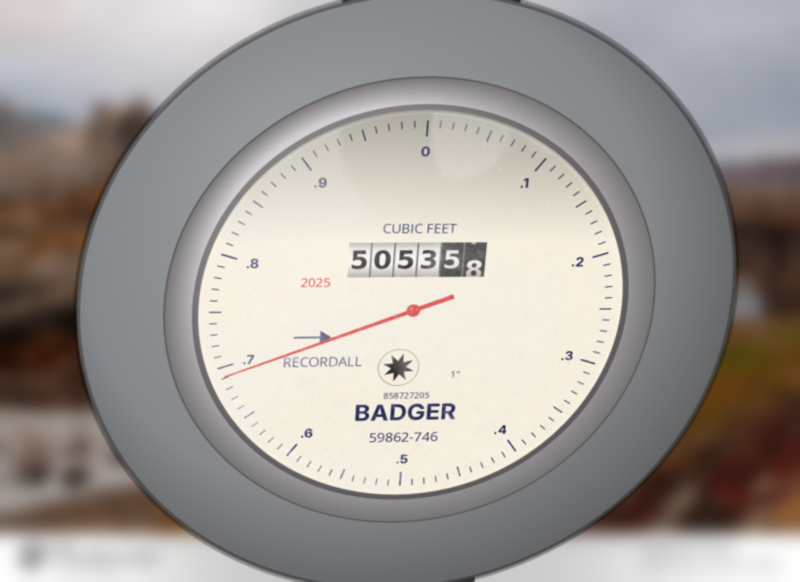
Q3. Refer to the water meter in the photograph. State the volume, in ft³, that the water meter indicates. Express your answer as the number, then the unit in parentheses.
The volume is 505357.69 (ft³)
